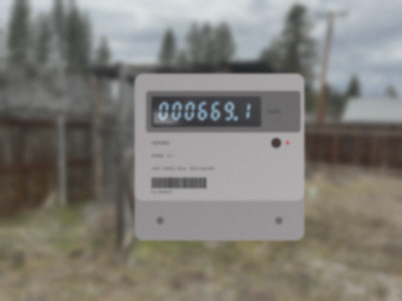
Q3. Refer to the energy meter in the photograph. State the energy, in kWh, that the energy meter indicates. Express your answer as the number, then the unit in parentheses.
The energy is 669.1 (kWh)
